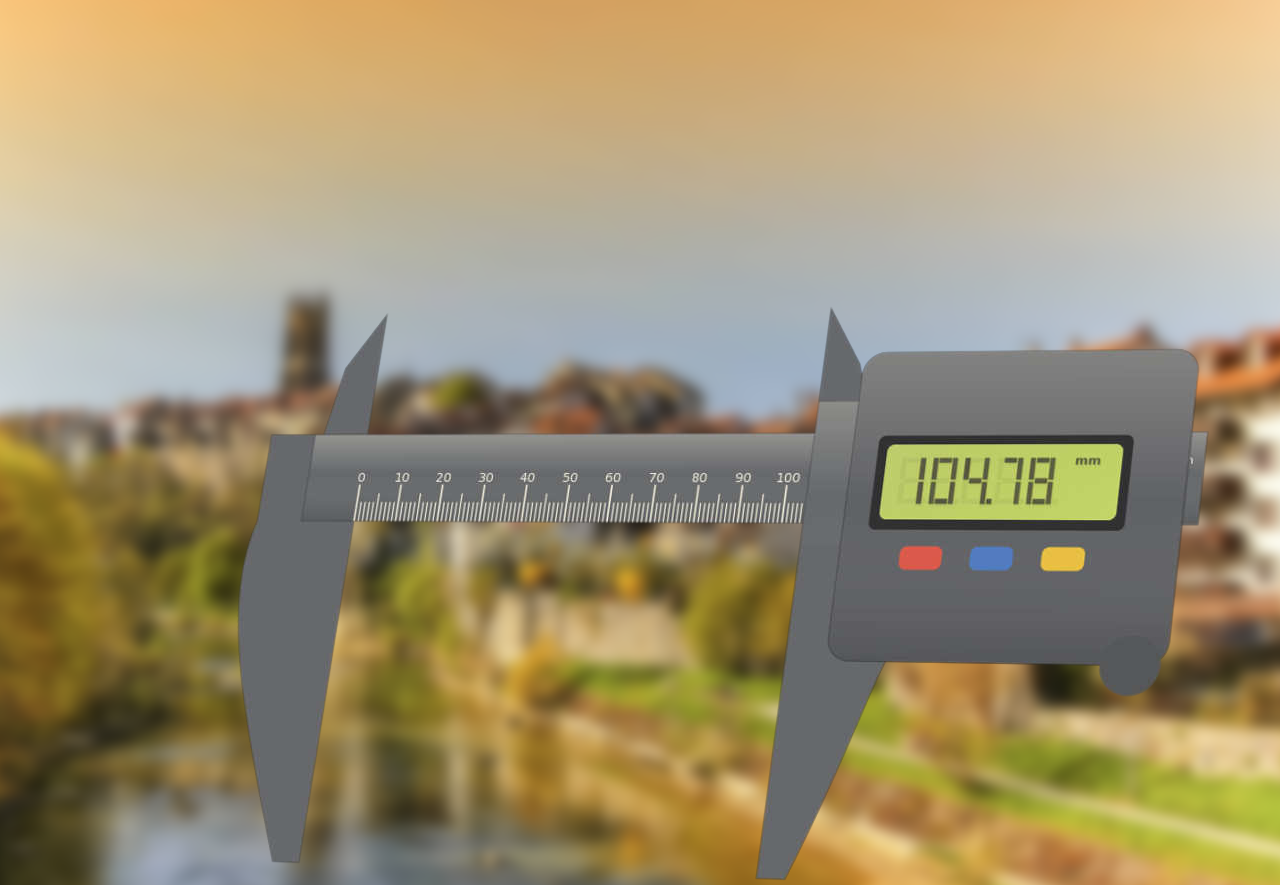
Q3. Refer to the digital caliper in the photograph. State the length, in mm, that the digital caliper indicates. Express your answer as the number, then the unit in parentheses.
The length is 104.78 (mm)
